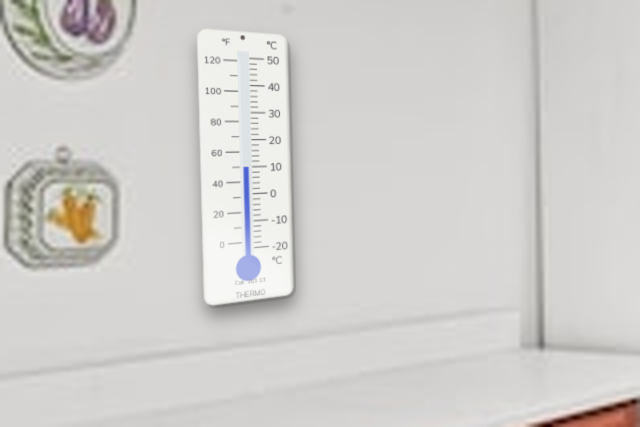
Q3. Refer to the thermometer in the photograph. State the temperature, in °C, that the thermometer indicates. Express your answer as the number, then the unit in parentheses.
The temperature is 10 (°C)
